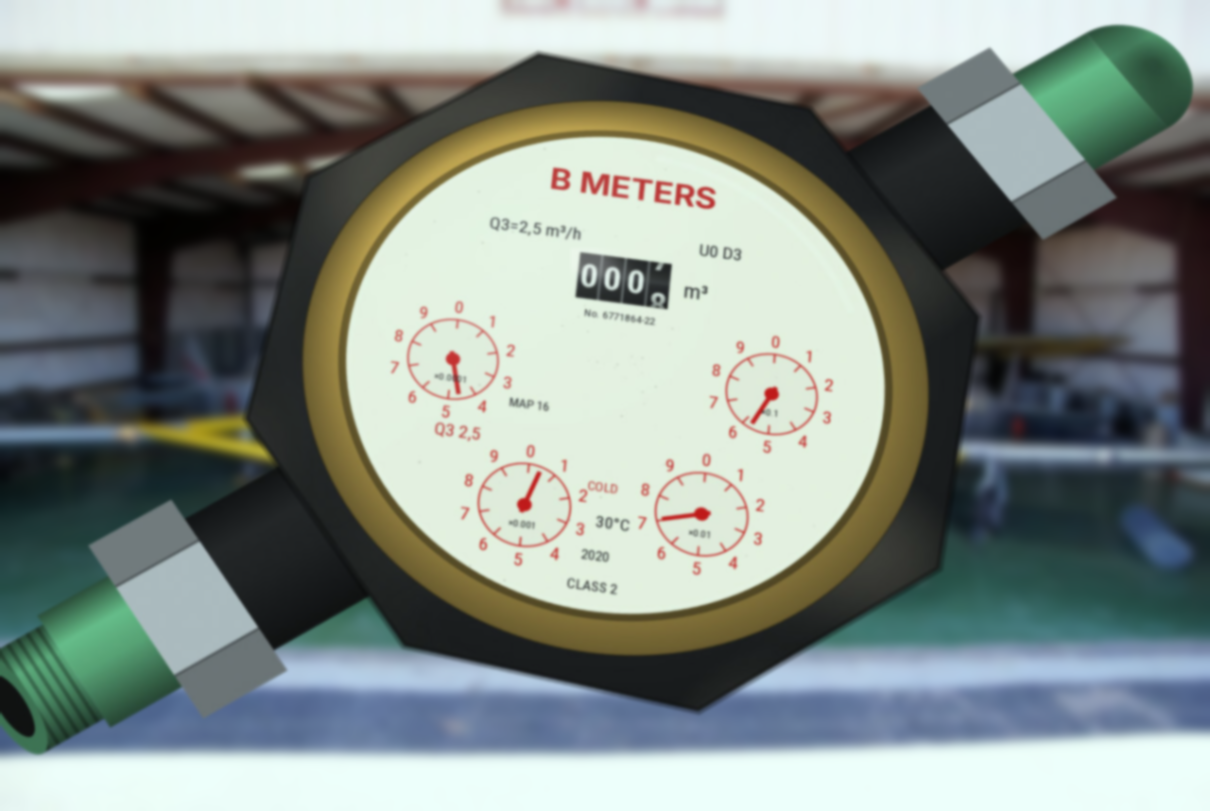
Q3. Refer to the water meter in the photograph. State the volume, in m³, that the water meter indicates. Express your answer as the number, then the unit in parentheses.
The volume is 7.5704 (m³)
